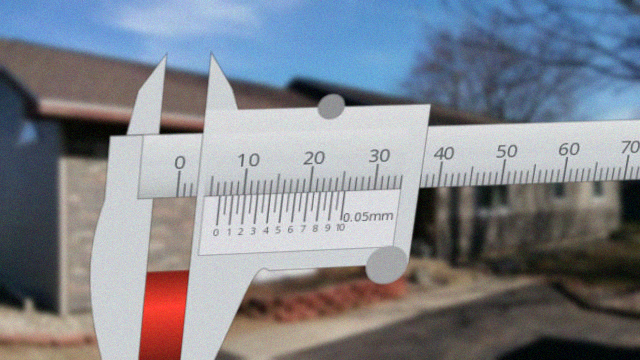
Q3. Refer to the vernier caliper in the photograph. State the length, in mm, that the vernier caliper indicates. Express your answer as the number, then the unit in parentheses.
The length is 6.4 (mm)
